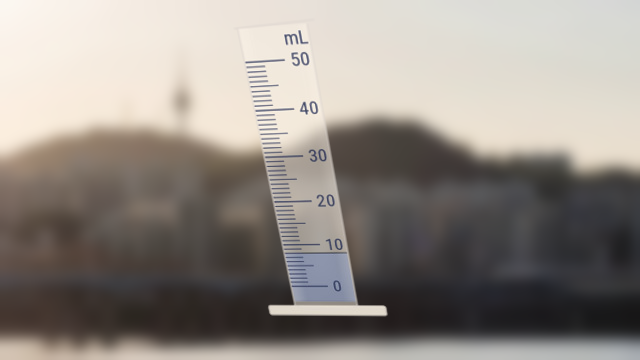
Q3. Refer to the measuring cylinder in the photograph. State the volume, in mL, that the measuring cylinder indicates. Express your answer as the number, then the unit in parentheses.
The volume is 8 (mL)
